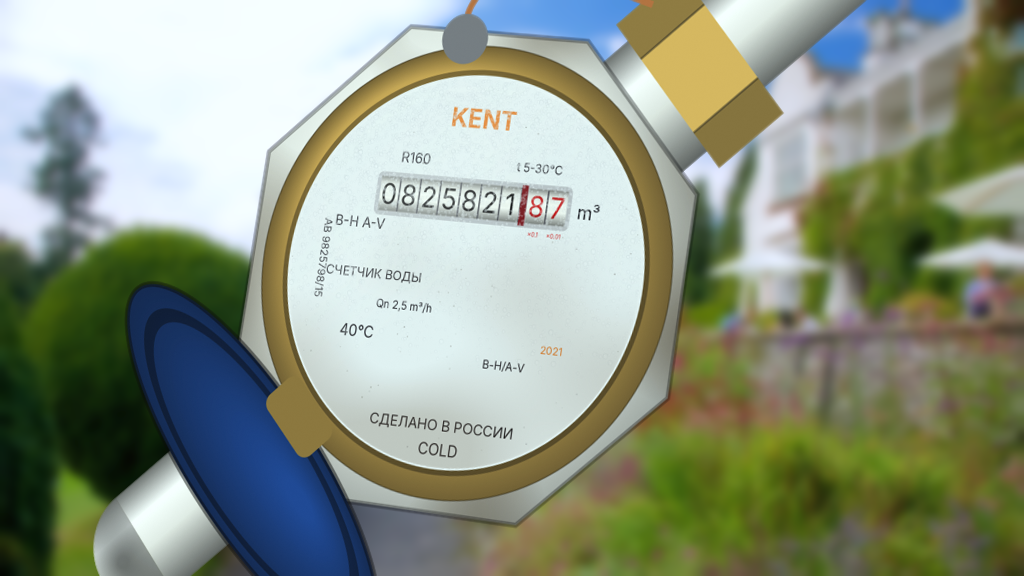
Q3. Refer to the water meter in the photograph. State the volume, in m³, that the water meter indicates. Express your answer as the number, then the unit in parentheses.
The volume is 825821.87 (m³)
